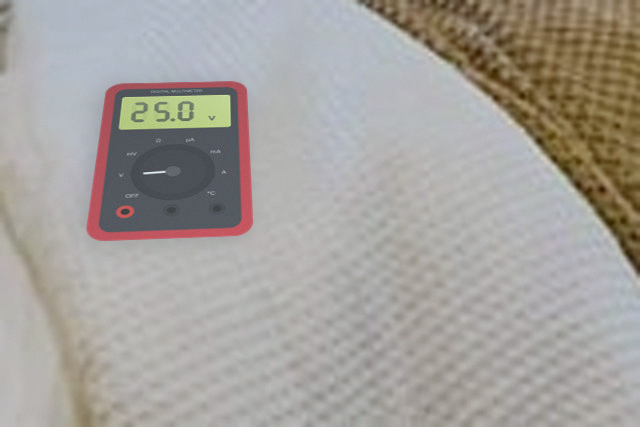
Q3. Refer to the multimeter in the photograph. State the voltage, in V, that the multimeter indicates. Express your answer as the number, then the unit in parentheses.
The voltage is 25.0 (V)
